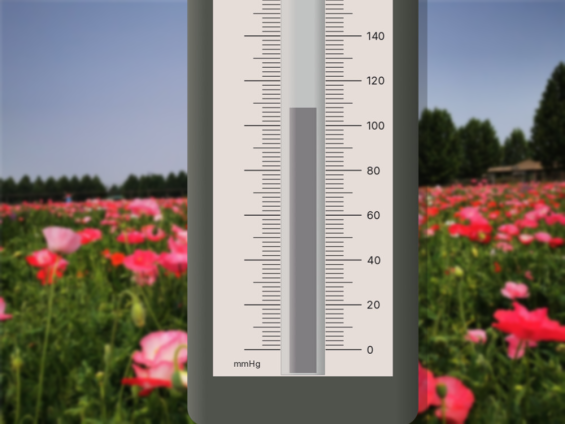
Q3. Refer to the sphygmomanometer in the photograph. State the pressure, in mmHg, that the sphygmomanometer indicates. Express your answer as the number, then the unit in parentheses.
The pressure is 108 (mmHg)
